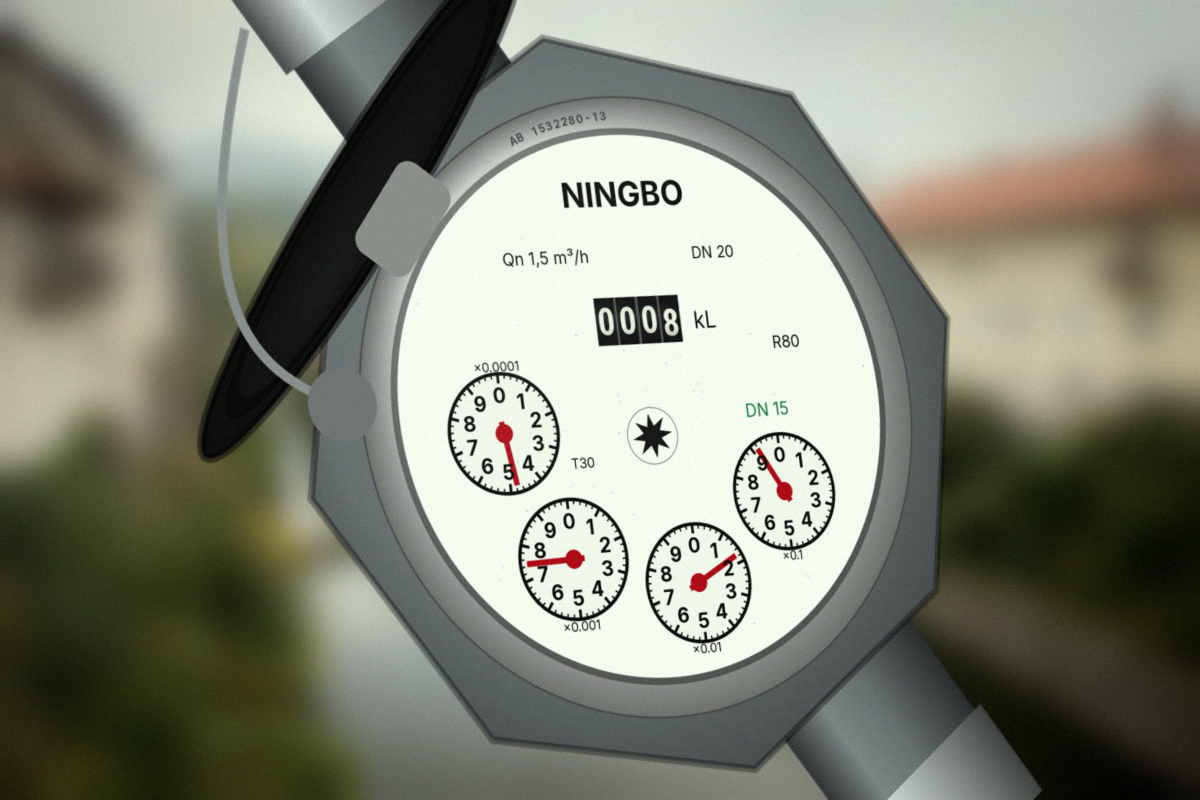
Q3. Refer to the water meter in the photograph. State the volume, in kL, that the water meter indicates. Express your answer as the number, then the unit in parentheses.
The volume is 7.9174 (kL)
